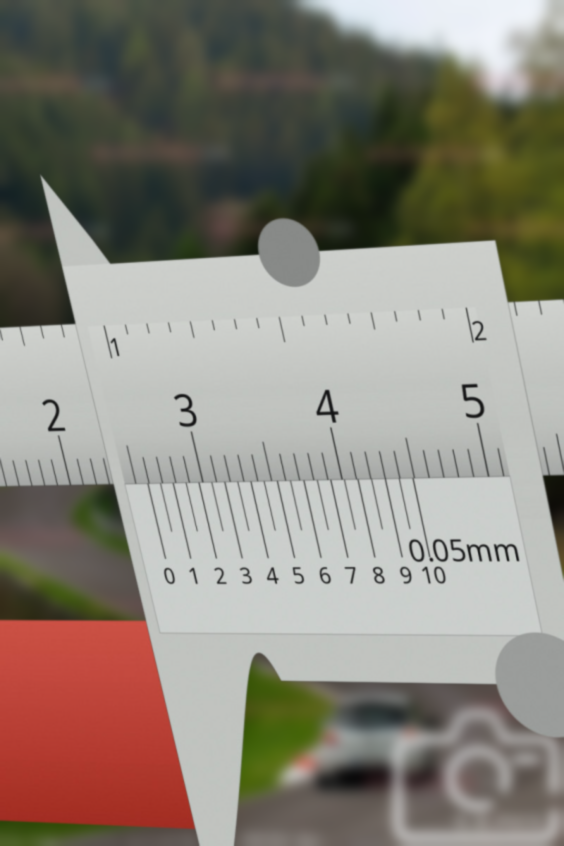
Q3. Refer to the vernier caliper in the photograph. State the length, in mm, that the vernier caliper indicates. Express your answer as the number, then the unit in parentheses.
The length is 25.9 (mm)
